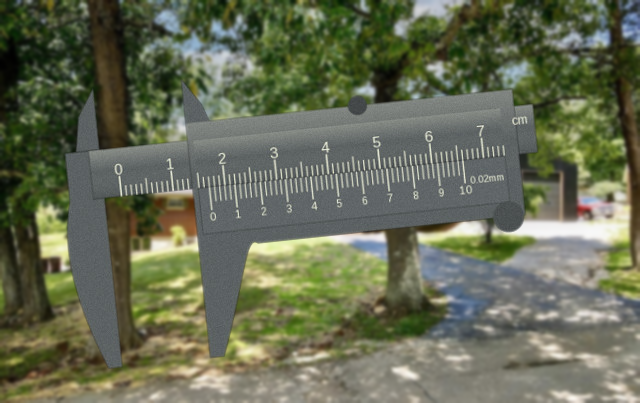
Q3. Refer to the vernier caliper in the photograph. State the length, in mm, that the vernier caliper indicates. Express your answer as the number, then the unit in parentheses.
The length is 17.0 (mm)
